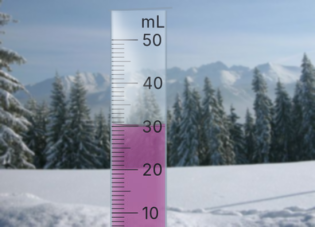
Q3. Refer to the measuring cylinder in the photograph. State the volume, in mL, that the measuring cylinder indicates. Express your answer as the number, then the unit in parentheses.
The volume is 30 (mL)
